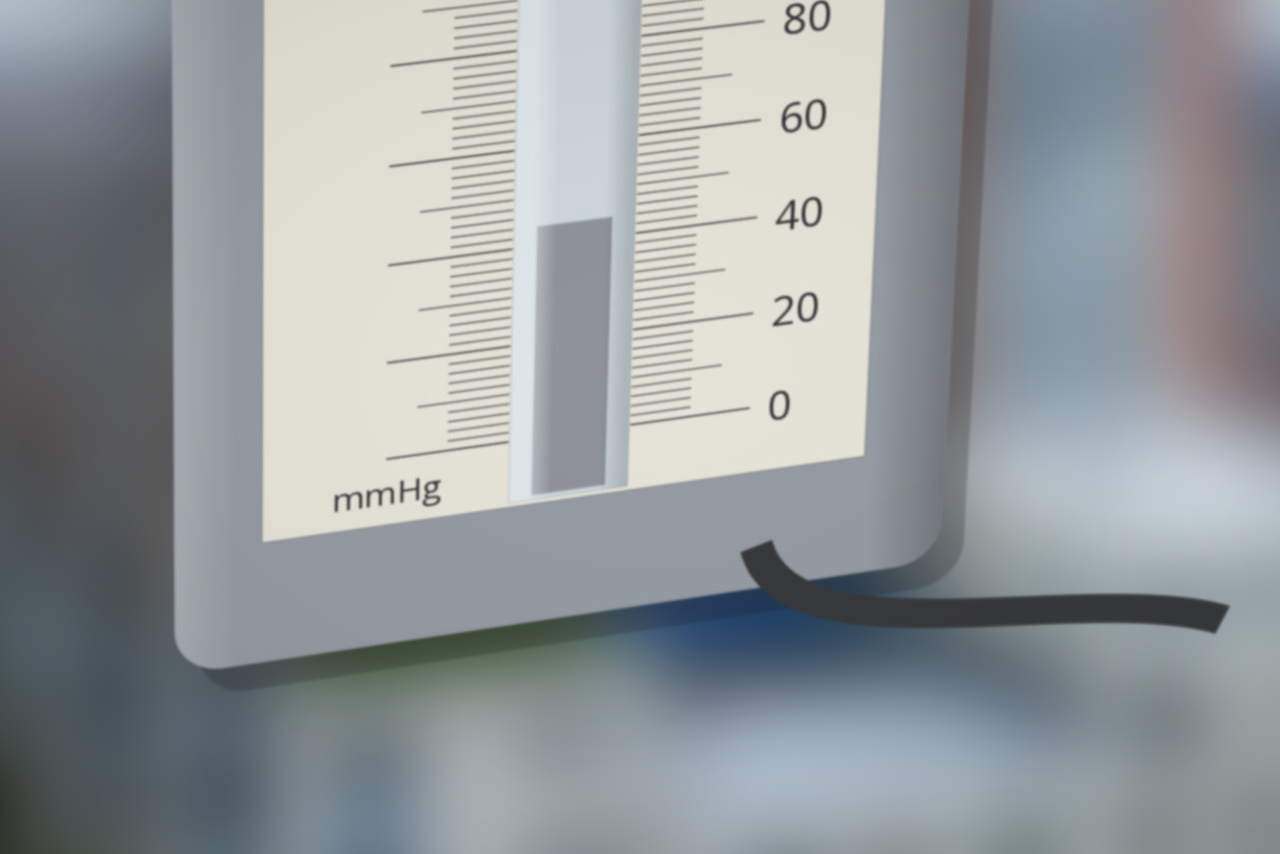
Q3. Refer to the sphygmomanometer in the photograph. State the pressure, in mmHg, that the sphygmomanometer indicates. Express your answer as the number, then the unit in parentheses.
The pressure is 44 (mmHg)
